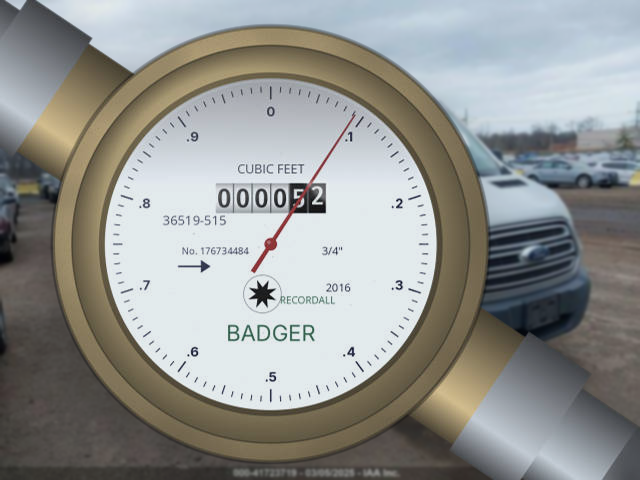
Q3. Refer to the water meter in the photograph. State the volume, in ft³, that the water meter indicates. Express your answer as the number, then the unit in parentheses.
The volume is 52.09 (ft³)
